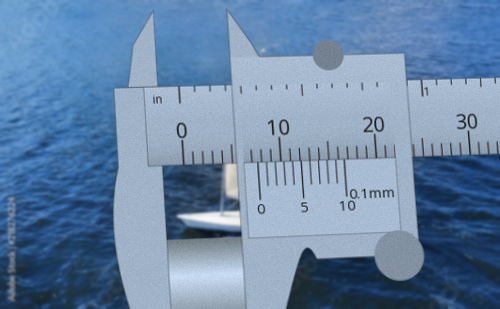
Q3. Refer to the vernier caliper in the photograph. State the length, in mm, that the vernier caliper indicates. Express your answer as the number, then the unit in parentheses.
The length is 7.6 (mm)
